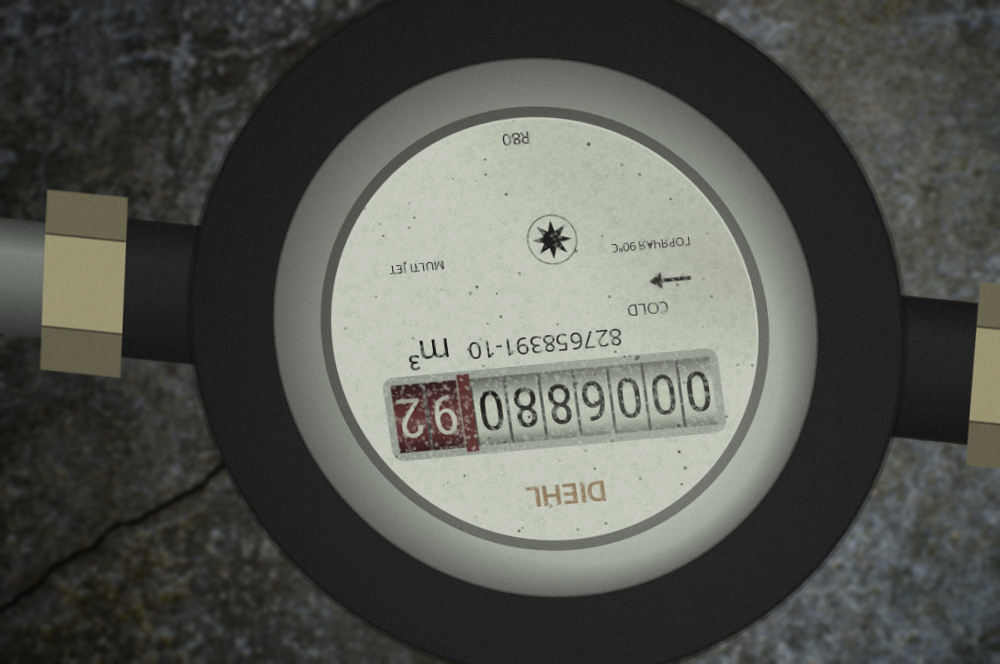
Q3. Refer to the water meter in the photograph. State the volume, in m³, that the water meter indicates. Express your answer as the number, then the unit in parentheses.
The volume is 6880.92 (m³)
